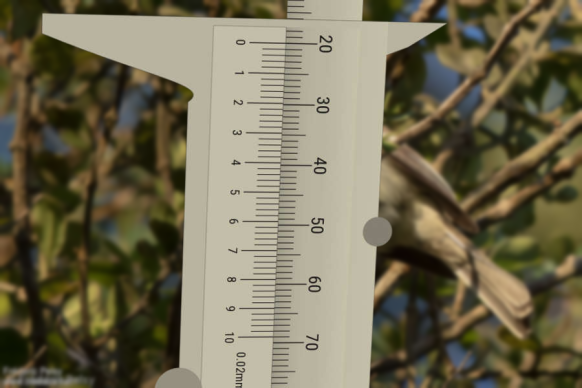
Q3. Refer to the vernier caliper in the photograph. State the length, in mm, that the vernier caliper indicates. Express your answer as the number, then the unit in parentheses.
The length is 20.0 (mm)
